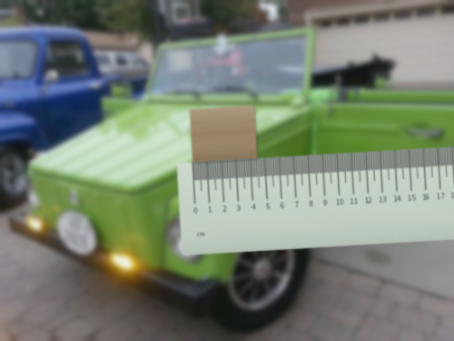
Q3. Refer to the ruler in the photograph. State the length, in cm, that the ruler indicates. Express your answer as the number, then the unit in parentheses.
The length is 4.5 (cm)
